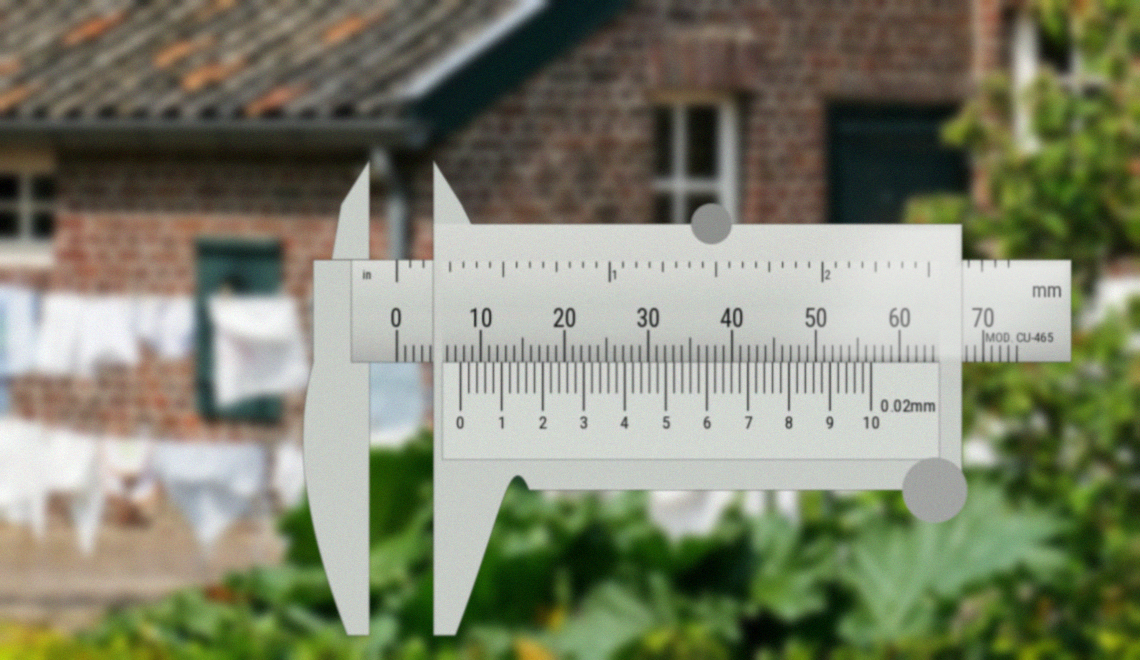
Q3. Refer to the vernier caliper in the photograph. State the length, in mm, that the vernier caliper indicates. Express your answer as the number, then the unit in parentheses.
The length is 7.6 (mm)
